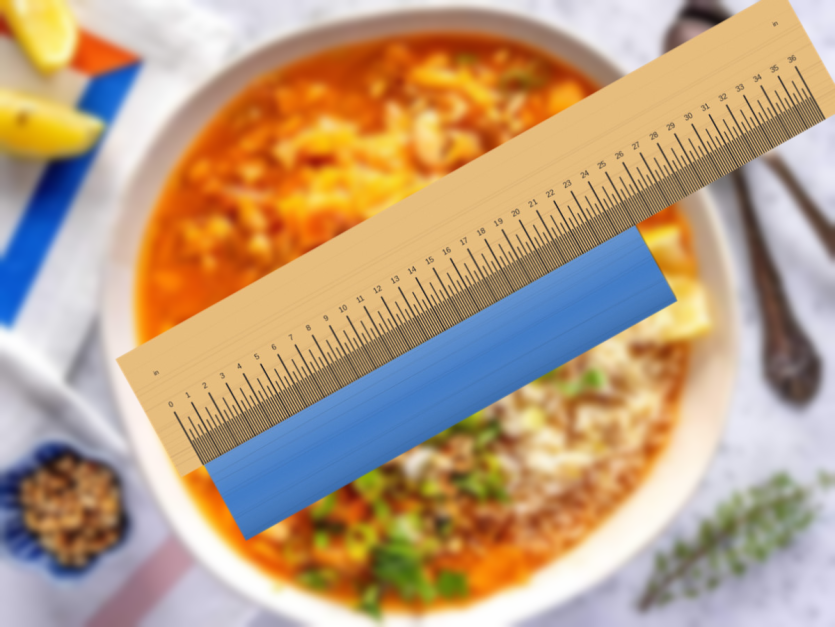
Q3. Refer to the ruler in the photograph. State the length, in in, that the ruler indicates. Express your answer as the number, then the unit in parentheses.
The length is 25 (in)
